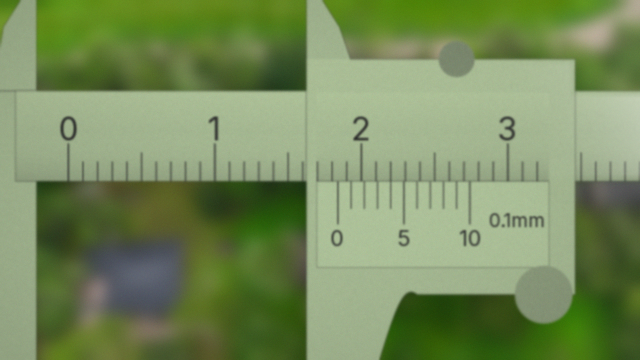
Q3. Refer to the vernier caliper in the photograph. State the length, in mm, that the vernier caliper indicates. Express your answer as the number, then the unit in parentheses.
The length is 18.4 (mm)
